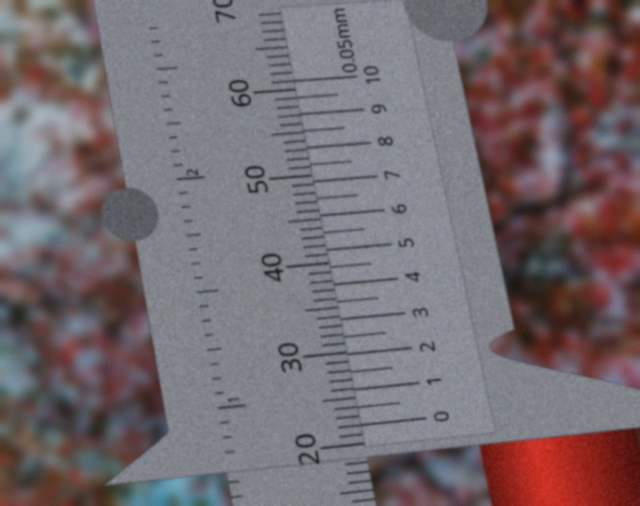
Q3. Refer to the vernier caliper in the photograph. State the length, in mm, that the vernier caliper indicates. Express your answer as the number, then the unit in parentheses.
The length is 22.0 (mm)
